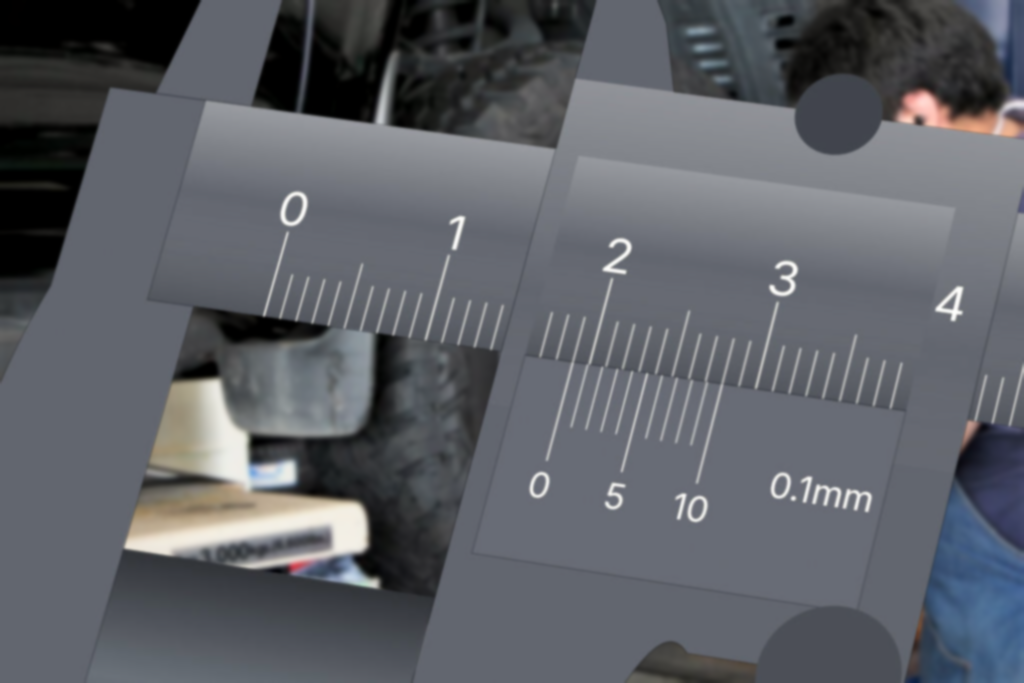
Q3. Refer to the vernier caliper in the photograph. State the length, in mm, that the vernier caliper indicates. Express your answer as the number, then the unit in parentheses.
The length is 19.0 (mm)
